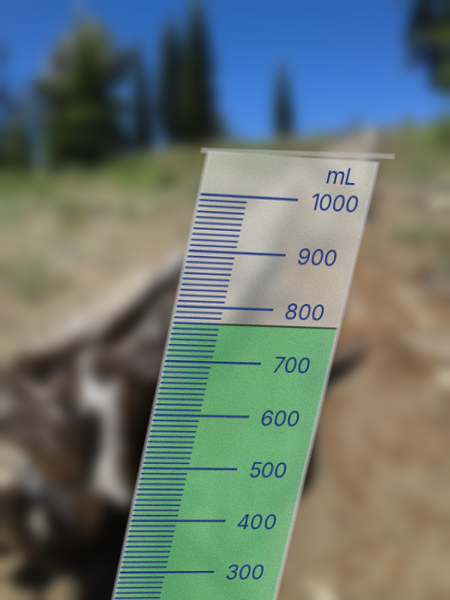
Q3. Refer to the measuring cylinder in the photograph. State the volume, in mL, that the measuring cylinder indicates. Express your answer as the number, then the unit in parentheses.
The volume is 770 (mL)
